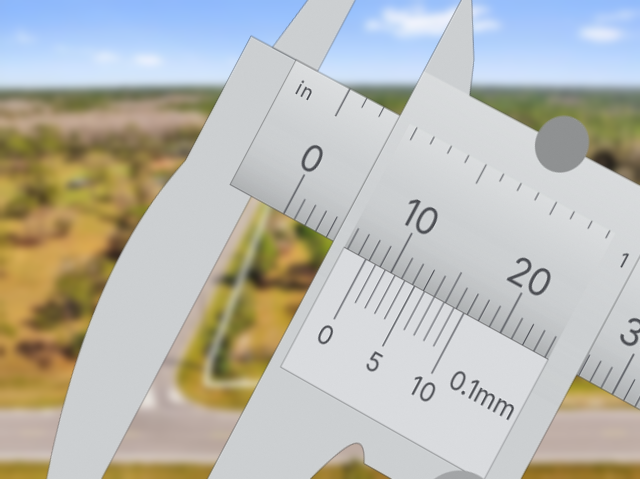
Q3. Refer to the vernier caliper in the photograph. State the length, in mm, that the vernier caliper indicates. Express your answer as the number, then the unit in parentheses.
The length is 7.7 (mm)
